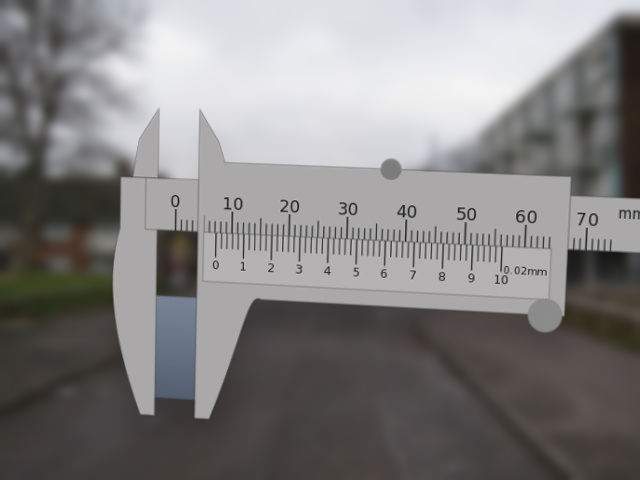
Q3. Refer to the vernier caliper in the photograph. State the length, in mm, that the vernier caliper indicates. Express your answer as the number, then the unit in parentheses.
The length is 7.2 (mm)
